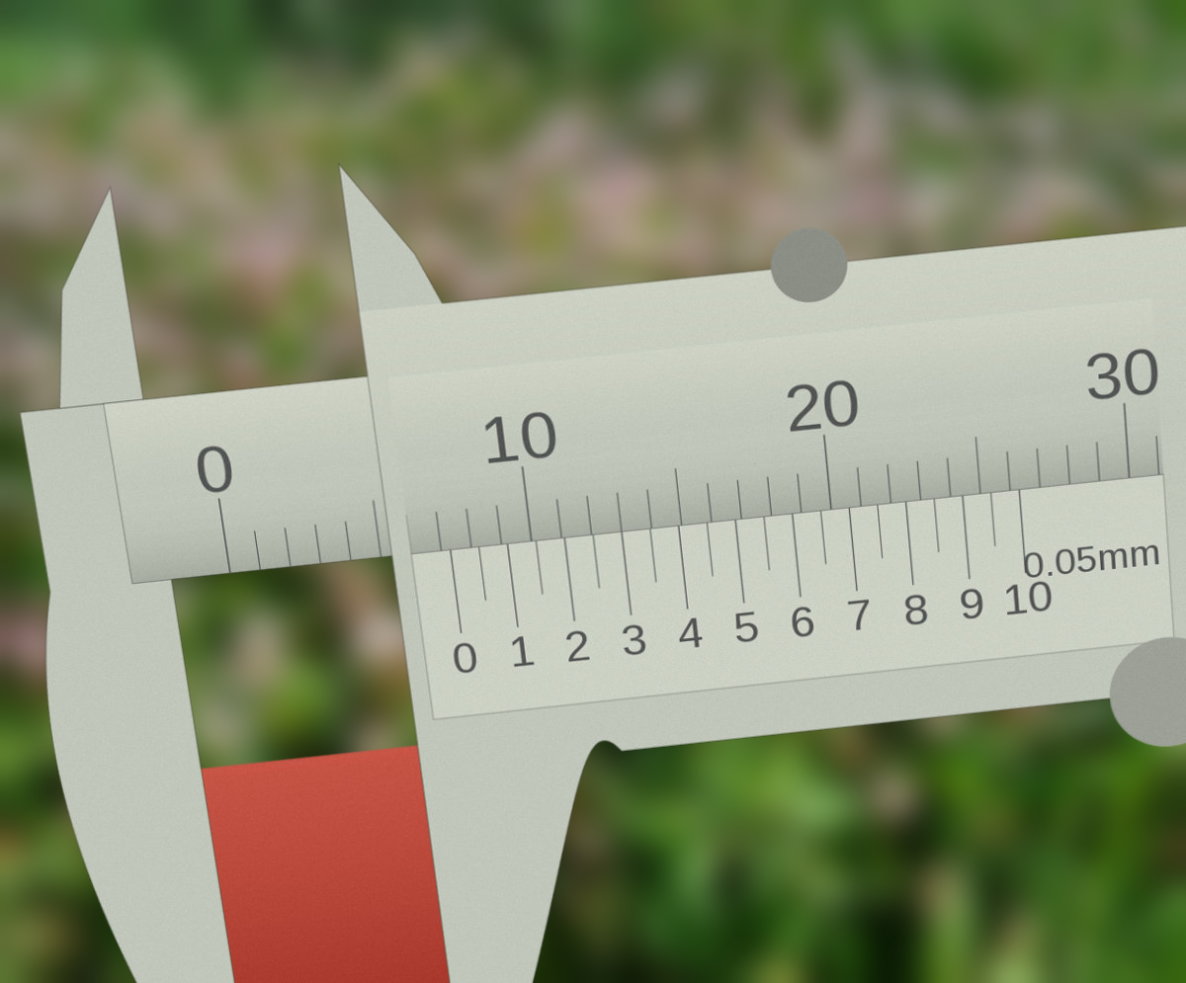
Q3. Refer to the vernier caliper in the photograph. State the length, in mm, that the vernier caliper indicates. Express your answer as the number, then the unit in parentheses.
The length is 7.30 (mm)
